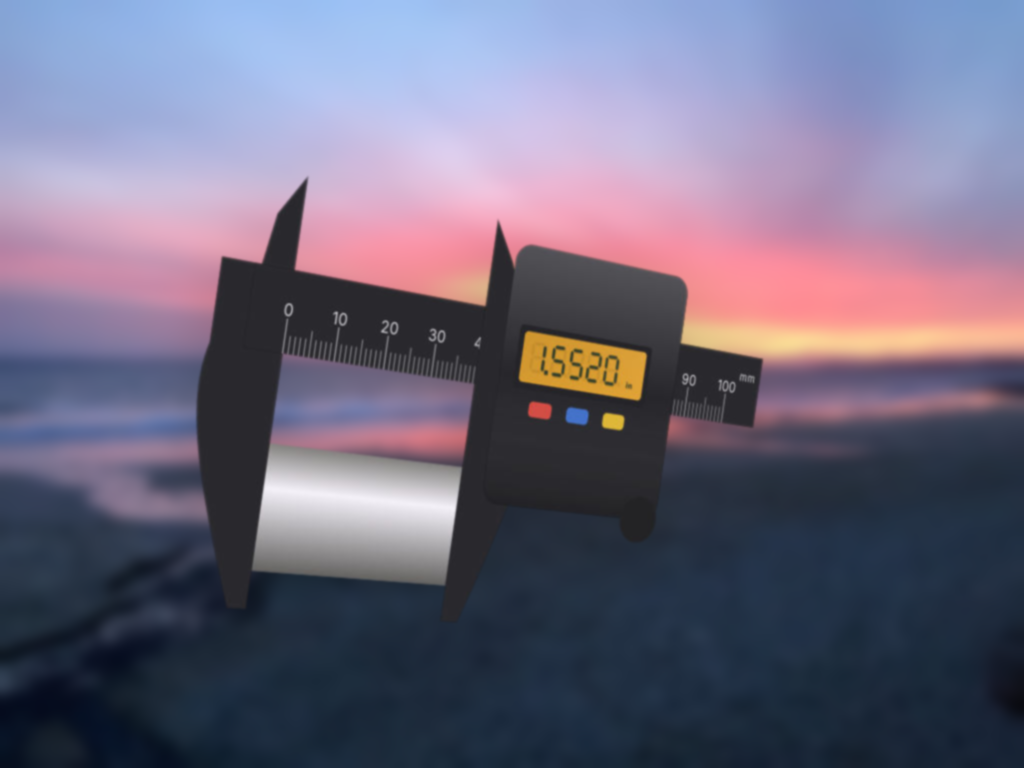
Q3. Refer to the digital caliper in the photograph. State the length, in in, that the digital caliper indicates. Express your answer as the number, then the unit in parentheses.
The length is 1.5520 (in)
